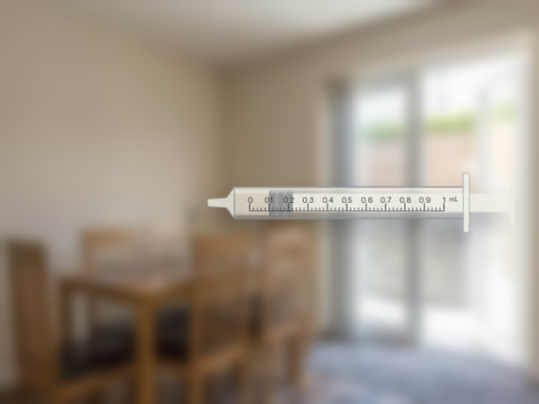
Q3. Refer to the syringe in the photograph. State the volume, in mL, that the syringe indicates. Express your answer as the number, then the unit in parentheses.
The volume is 0.1 (mL)
